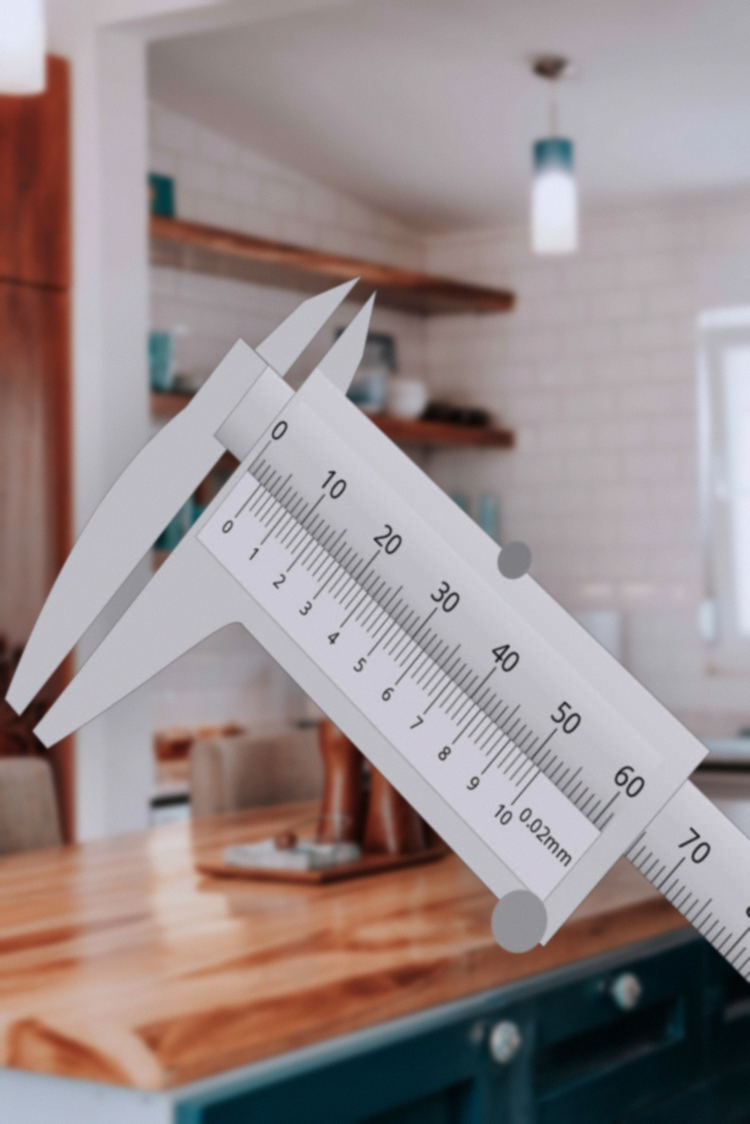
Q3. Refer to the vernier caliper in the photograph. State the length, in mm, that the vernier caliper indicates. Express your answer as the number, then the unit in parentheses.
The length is 2.6 (mm)
